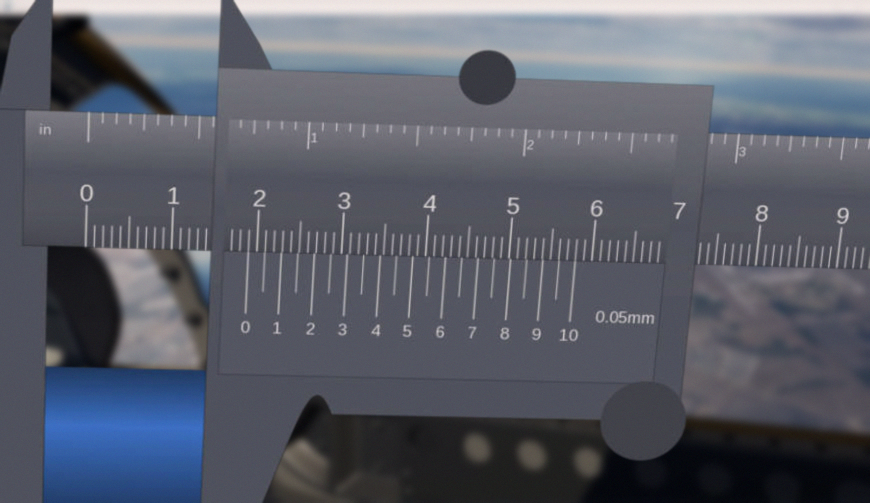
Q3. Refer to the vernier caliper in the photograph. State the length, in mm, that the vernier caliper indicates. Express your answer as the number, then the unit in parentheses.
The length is 19.0 (mm)
